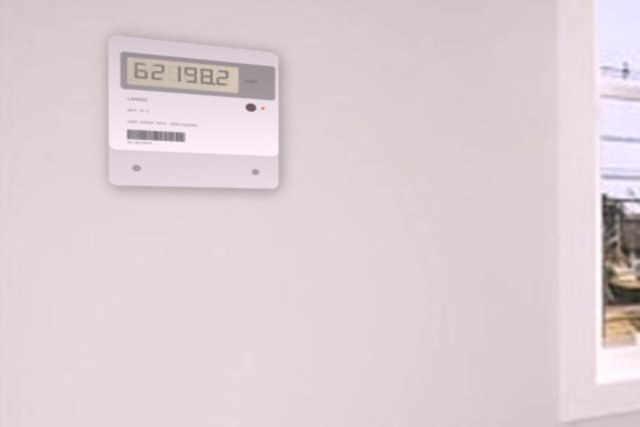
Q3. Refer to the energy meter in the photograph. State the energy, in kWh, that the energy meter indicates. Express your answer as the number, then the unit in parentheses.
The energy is 62198.2 (kWh)
